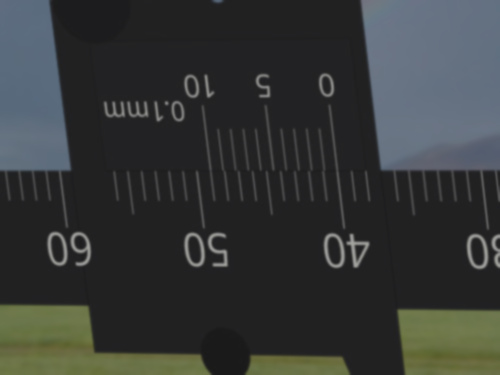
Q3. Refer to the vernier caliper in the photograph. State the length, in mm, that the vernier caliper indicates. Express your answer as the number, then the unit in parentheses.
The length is 40.0 (mm)
